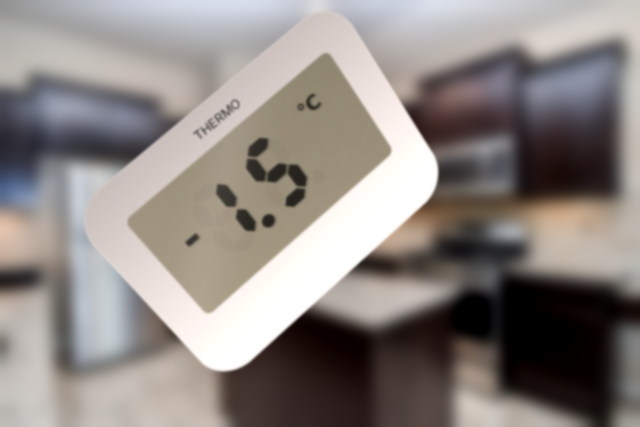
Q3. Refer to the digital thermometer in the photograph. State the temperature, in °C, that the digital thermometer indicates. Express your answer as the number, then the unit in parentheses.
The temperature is -1.5 (°C)
